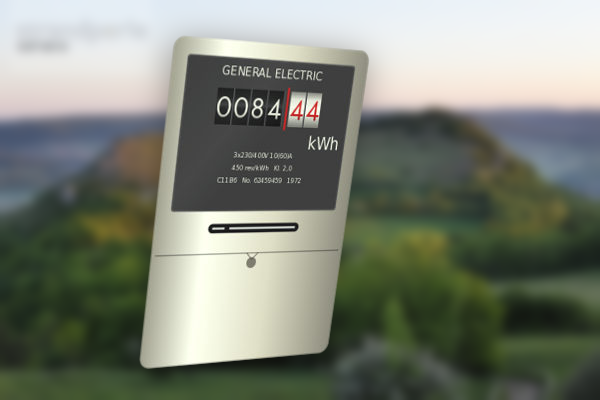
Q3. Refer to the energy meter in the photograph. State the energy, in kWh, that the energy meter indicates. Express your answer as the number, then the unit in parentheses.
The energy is 84.44 (kWh)
